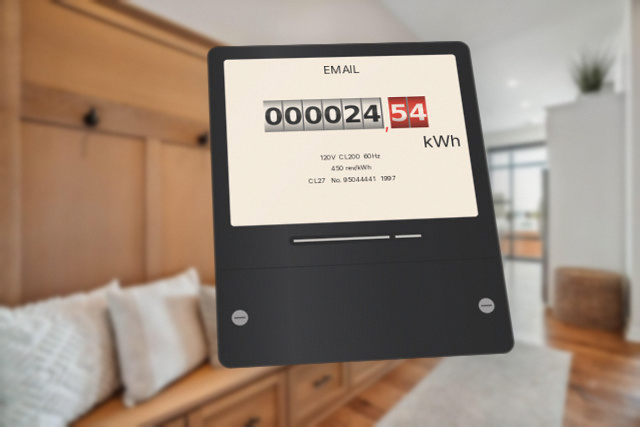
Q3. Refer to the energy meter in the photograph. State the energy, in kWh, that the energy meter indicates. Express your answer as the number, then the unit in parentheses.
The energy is 24.54 (kWh)
